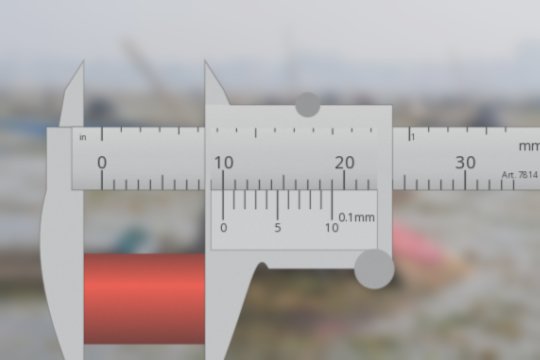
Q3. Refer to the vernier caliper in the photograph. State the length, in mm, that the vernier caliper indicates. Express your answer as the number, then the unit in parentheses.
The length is 10.0 (mm)
